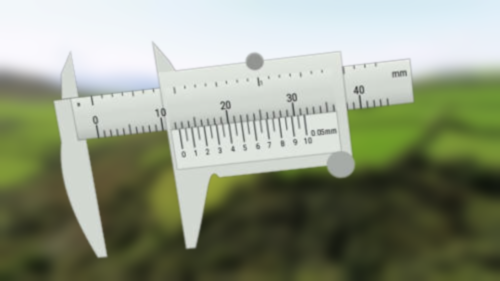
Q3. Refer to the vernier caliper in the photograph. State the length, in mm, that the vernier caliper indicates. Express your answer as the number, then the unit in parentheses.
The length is 12.5 (mm)
